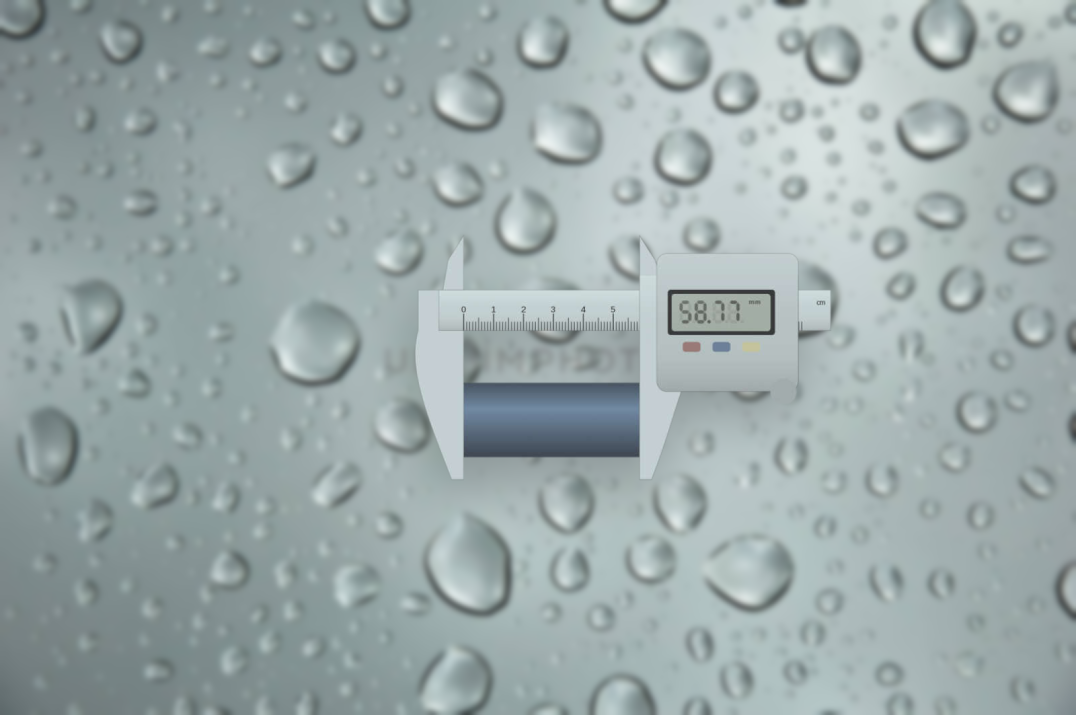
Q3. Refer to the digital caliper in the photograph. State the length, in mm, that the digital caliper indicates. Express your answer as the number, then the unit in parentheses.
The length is 58.77 (mm)
